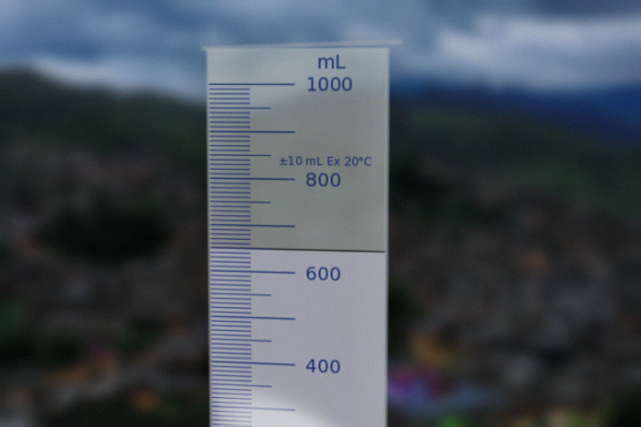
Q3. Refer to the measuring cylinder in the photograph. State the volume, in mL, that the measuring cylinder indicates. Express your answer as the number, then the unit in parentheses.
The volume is 650 (mL)
